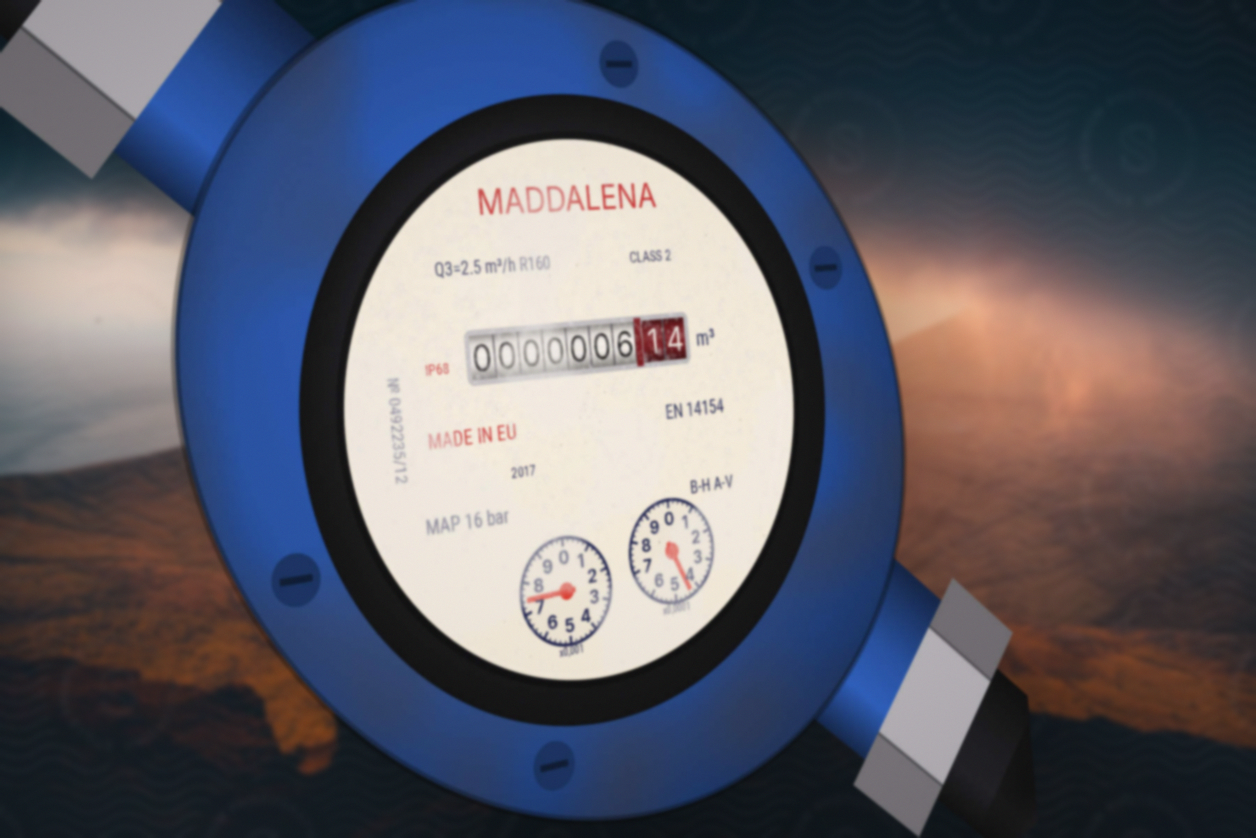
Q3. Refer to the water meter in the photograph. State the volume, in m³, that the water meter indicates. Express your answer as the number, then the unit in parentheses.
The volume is 6.1474 (m³)
